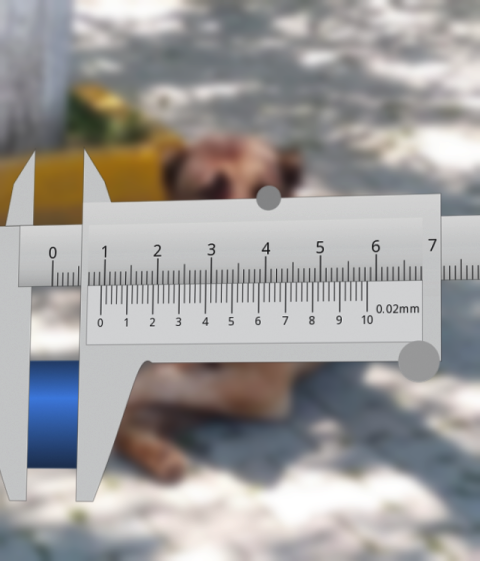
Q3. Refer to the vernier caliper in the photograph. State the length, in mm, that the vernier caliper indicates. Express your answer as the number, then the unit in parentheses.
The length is 9.4 (mm)
